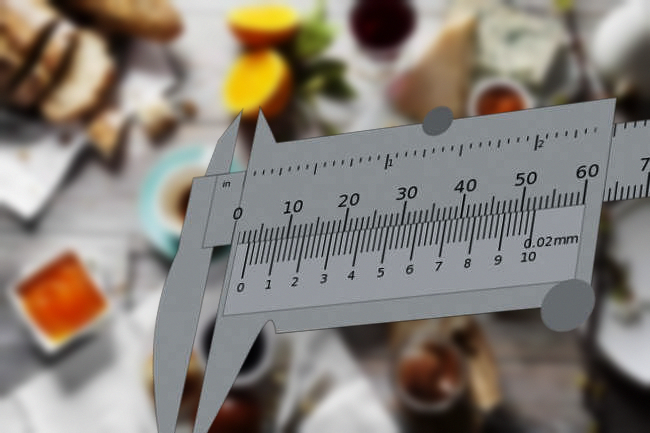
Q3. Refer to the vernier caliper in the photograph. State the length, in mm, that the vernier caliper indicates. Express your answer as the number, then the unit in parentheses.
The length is 3.2 (mm)
